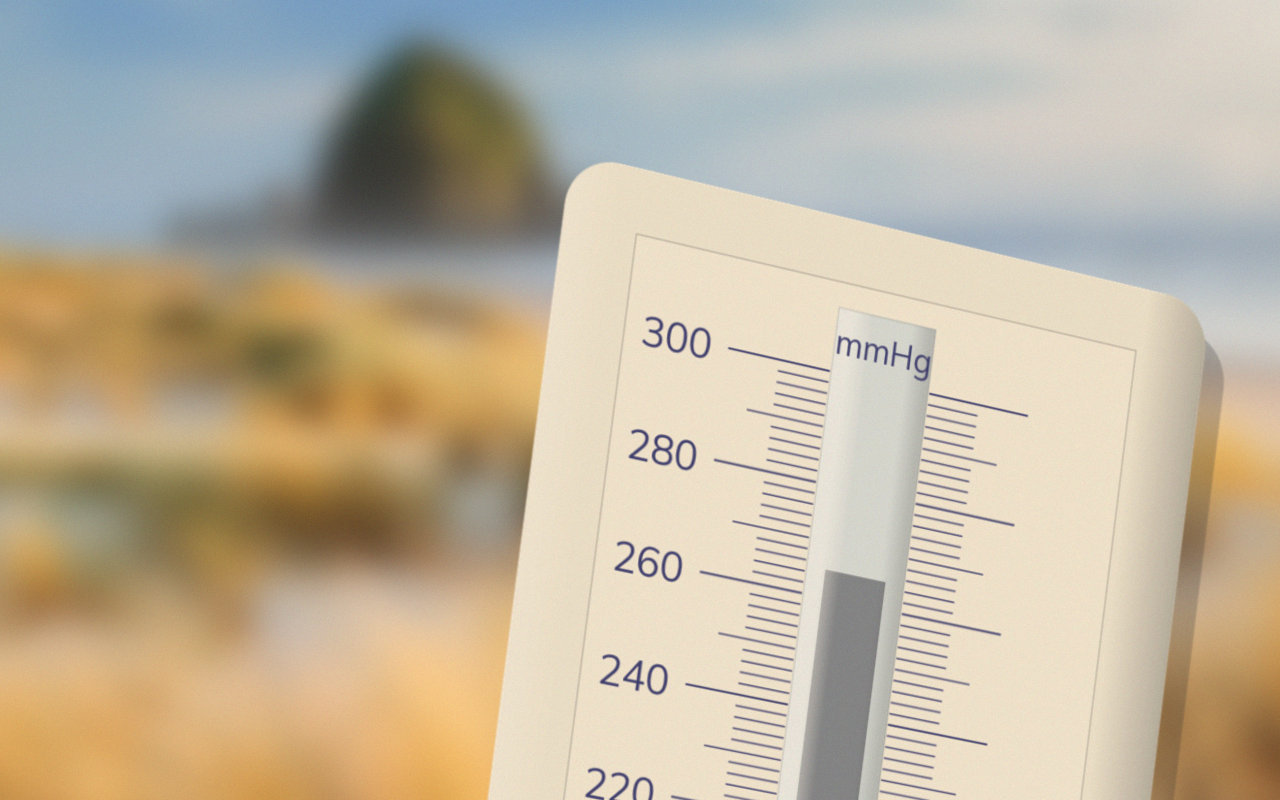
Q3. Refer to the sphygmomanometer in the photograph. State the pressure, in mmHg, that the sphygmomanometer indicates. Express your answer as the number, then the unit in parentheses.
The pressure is 265 (mmHg)
